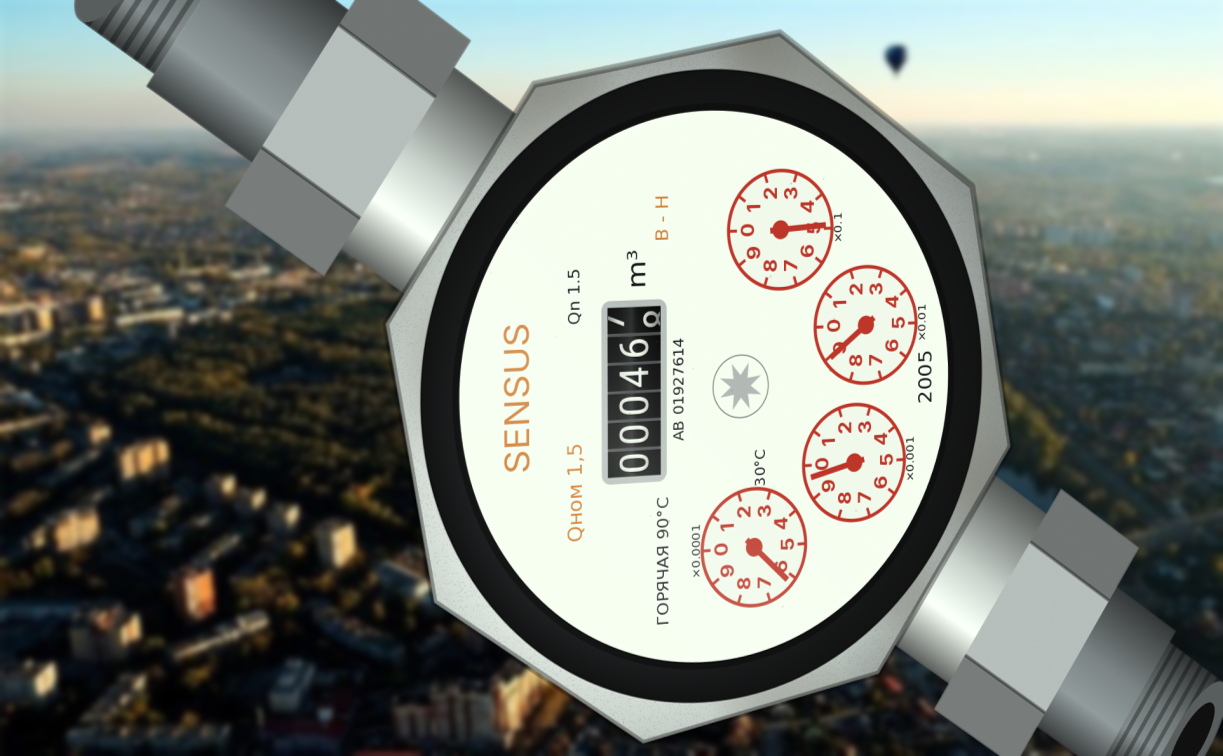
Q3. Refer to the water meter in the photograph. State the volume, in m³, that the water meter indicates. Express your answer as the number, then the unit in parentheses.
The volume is 467.4896 (m³)
